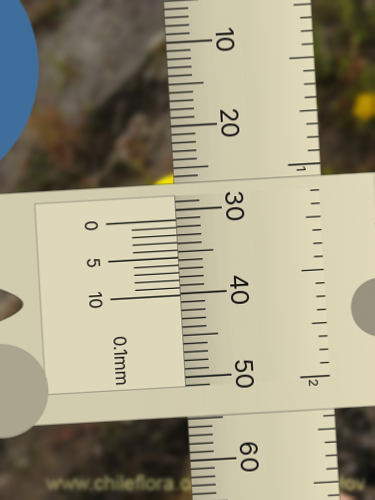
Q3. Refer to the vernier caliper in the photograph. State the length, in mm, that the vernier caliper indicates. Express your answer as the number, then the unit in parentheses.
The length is 31.2 (mm)
